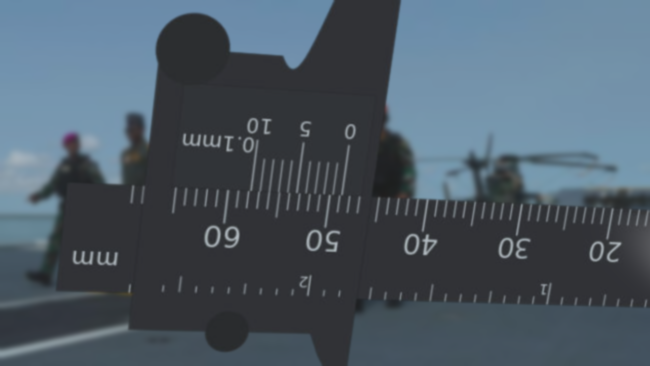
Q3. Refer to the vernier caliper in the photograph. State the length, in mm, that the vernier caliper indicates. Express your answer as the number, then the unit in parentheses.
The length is 48.8 (mm)
